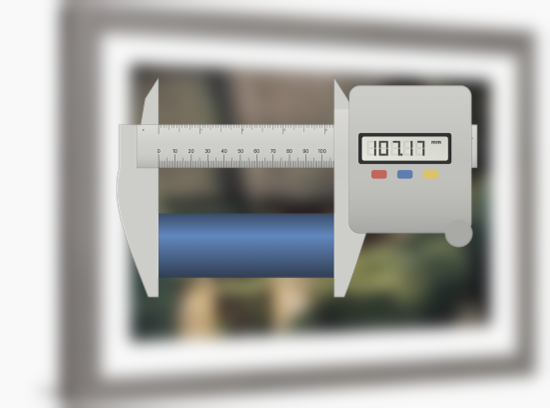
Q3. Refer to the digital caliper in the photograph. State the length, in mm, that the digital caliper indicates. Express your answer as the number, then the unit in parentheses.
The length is 107.17 (mm)
